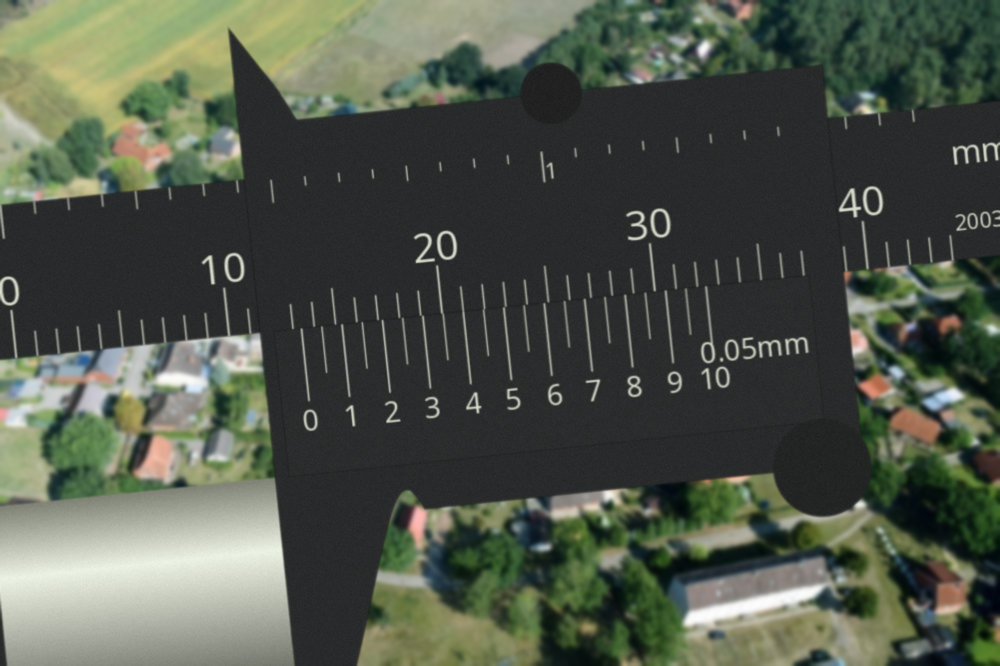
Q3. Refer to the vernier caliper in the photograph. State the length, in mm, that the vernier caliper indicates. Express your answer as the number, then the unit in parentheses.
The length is 13.4 (mm)
